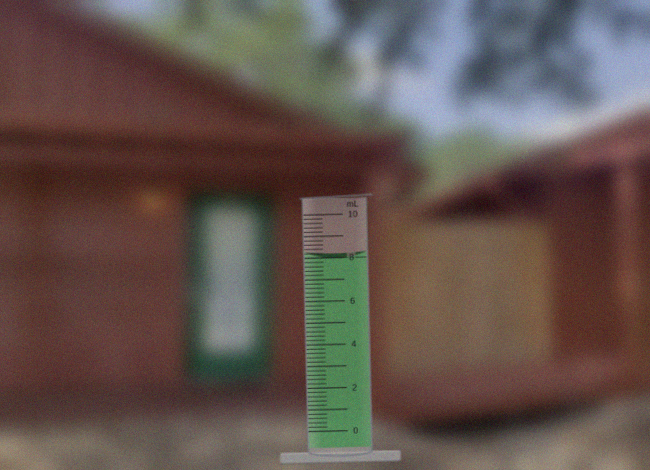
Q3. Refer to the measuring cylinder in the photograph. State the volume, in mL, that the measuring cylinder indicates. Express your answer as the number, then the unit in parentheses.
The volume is 8 (mL)
